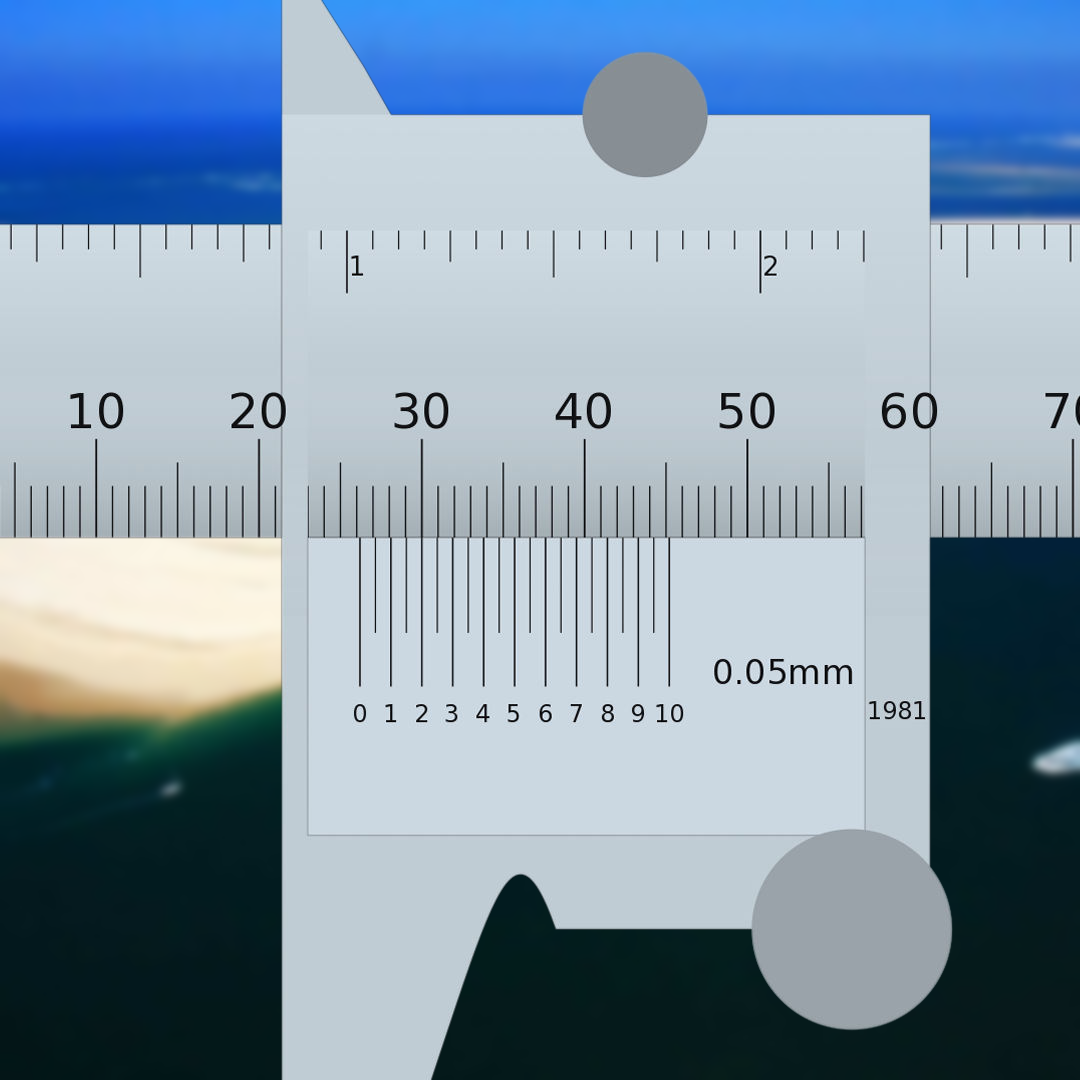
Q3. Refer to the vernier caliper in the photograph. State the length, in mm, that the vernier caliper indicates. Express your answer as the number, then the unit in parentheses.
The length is 26.2 (mm)
